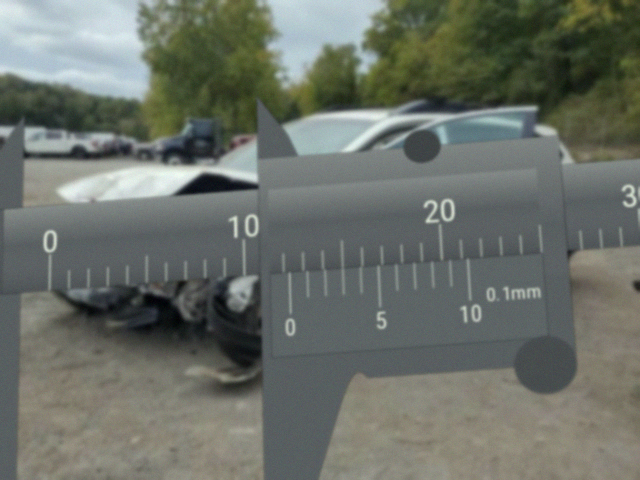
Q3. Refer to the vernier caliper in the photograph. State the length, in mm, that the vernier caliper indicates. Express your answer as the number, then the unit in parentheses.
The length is 12.3 (mm)
